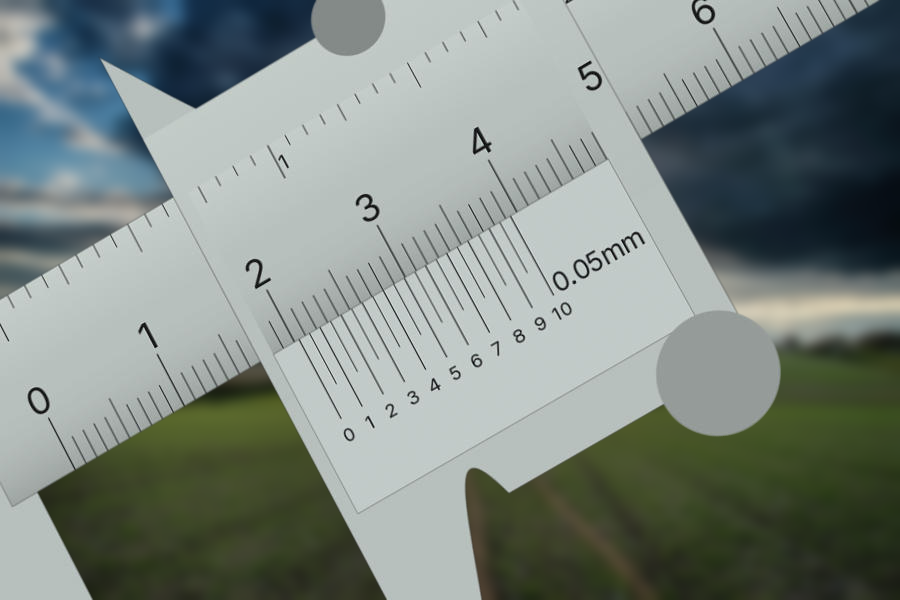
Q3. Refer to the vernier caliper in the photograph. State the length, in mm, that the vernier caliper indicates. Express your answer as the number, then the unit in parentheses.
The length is 20.4 (mm)
